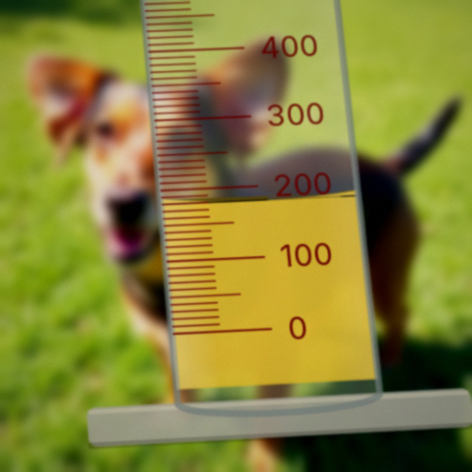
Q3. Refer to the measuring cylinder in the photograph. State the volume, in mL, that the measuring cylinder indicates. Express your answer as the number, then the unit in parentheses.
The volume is 180 (mL)
